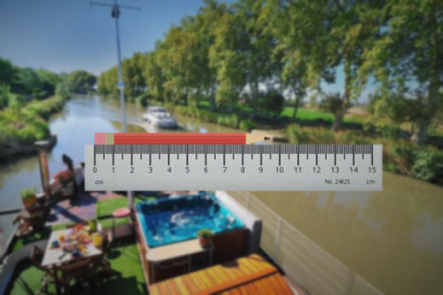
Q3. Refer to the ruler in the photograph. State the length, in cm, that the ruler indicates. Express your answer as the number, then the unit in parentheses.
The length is 9.5 (cm)
